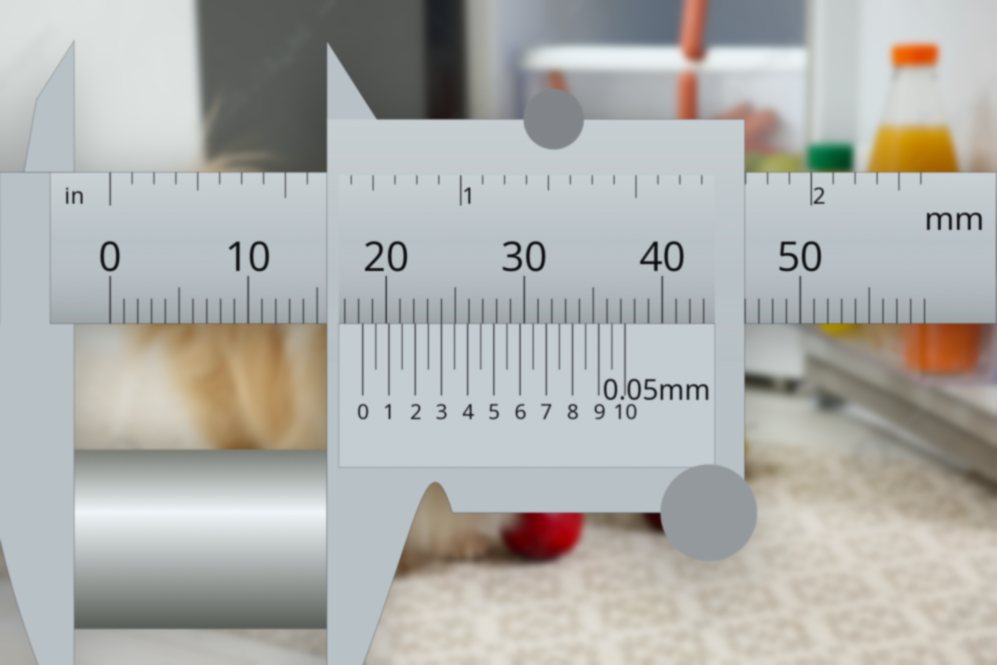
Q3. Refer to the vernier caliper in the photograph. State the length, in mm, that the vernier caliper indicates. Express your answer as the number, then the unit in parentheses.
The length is 18.3 (mm)
